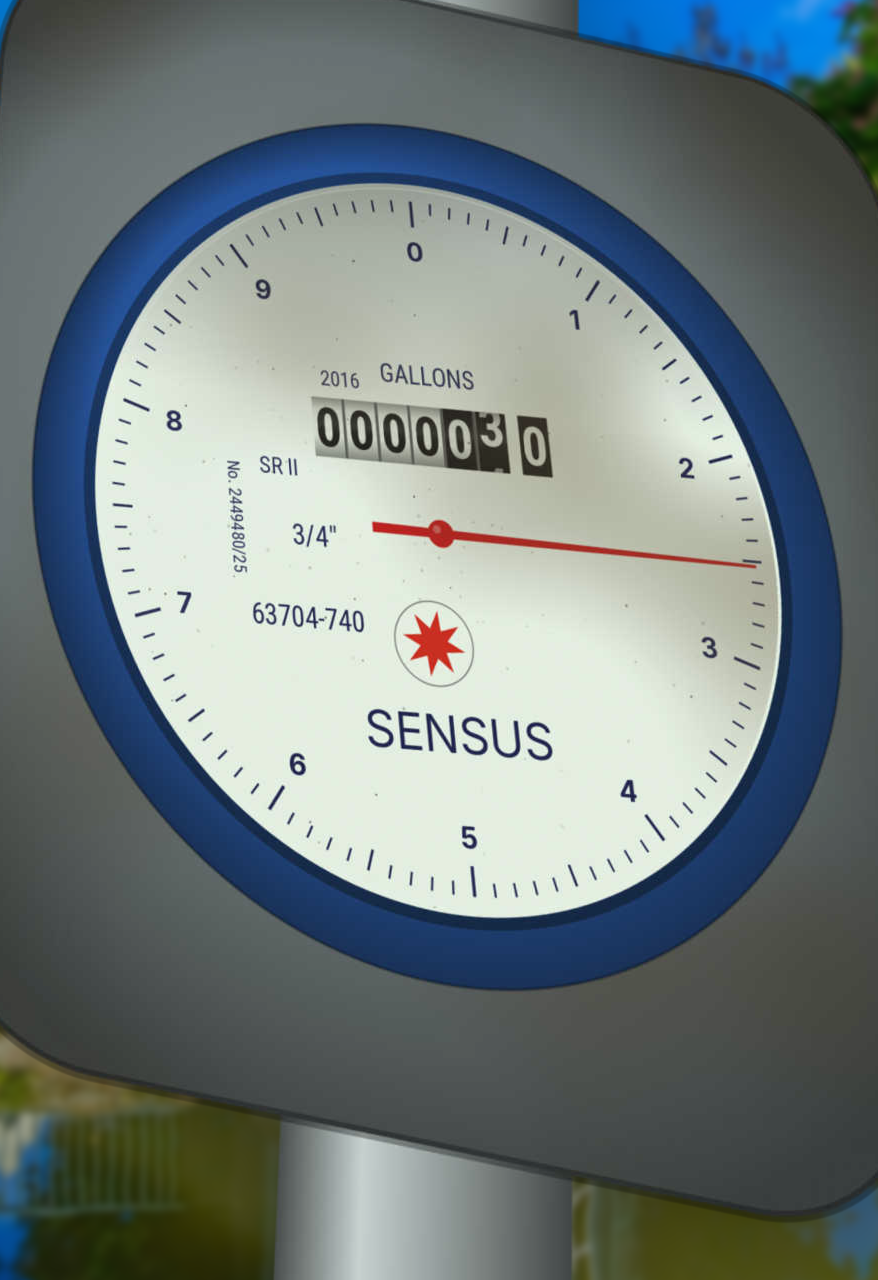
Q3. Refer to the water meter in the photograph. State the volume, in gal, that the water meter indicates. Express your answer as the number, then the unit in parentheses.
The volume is 32.5 (gal)
